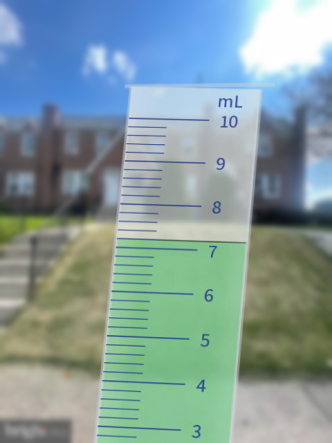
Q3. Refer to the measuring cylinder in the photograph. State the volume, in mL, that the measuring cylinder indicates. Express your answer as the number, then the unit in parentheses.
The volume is 7.2 (mL)
